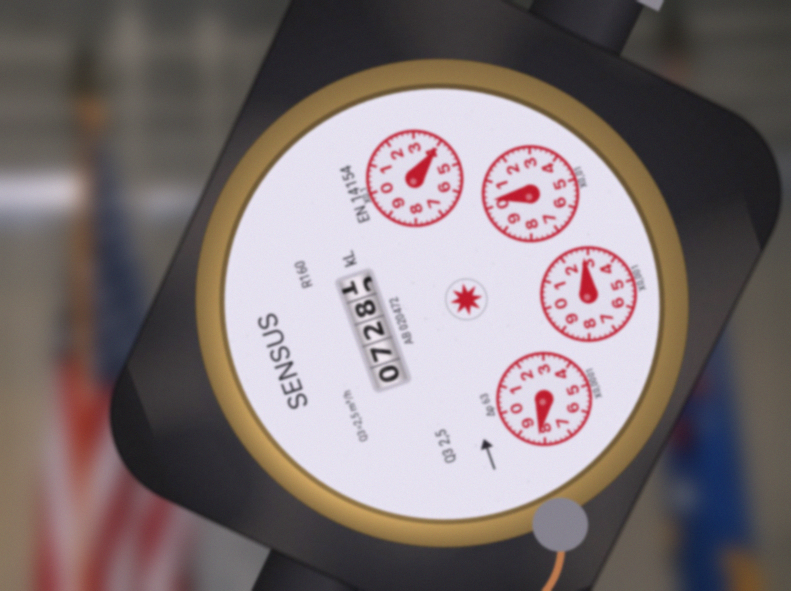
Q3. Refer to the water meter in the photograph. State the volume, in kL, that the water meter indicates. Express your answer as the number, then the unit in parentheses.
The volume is 7281.4028 (kL)
